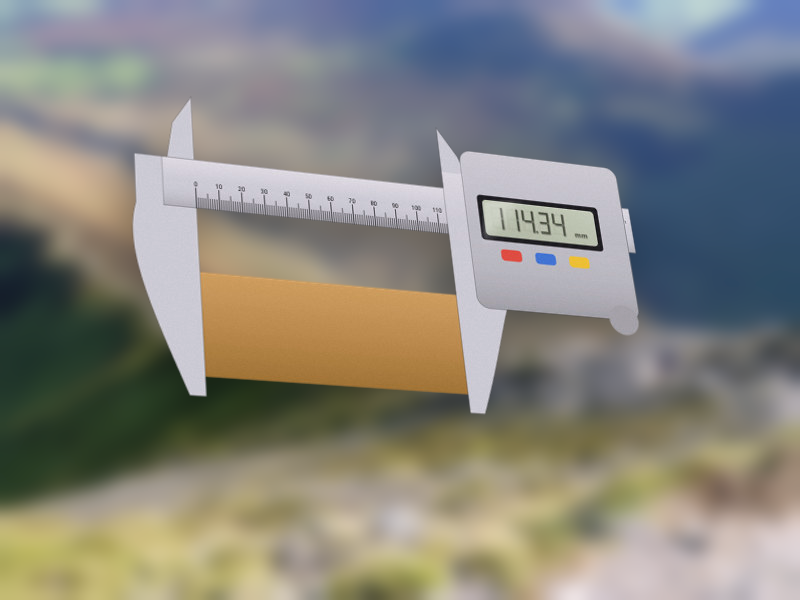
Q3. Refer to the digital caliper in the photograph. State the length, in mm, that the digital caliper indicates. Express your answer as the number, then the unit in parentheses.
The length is 114.34 (mm)
